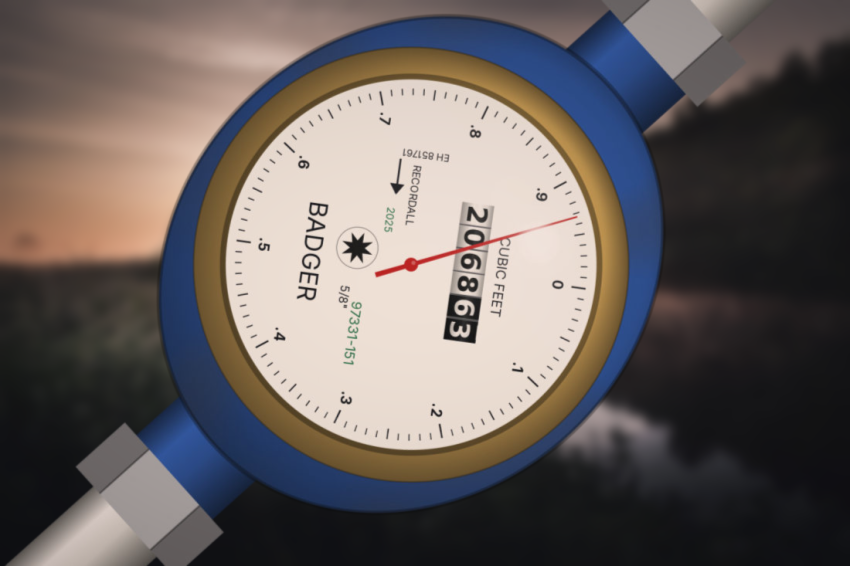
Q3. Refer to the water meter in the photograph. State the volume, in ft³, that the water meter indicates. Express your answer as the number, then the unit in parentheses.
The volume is 206862.93 (ft³)
